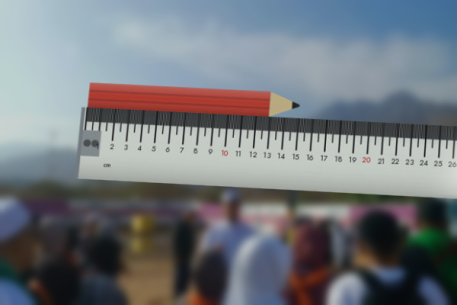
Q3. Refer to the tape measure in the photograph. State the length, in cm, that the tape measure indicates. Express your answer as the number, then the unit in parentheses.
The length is 15 (cm)
